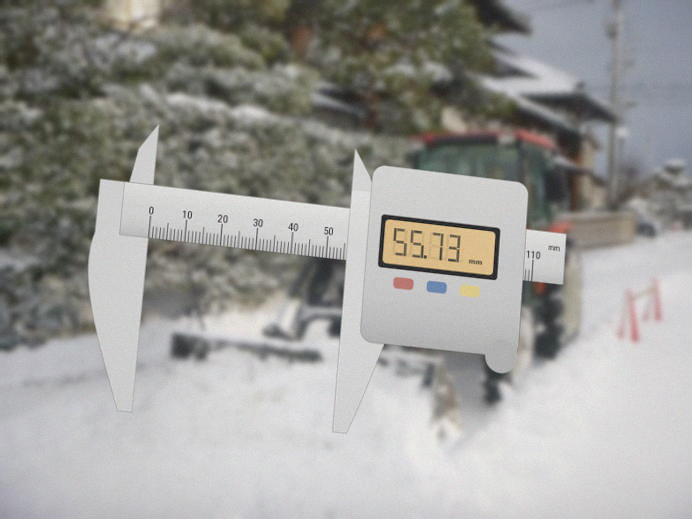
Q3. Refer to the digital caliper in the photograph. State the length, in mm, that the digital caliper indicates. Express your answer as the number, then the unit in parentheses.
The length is 55.73 (mm)
